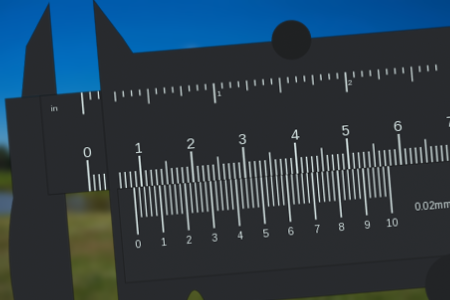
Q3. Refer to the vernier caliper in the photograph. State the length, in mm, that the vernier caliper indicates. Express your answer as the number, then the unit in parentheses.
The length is 8.5 (mm)
